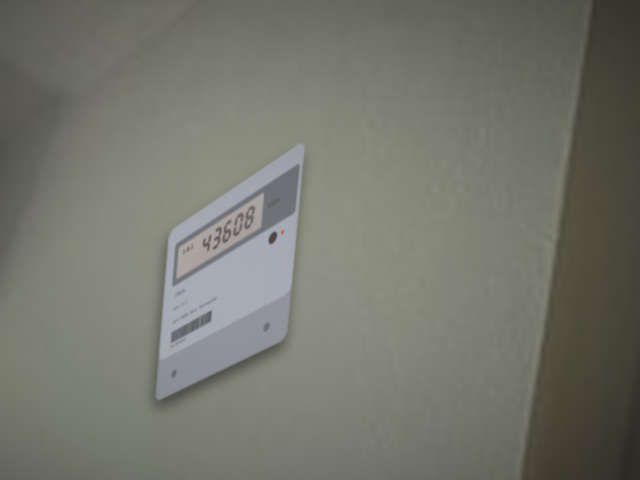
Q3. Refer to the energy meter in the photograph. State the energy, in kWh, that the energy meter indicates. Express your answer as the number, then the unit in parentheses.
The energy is 43608 (kWh)
